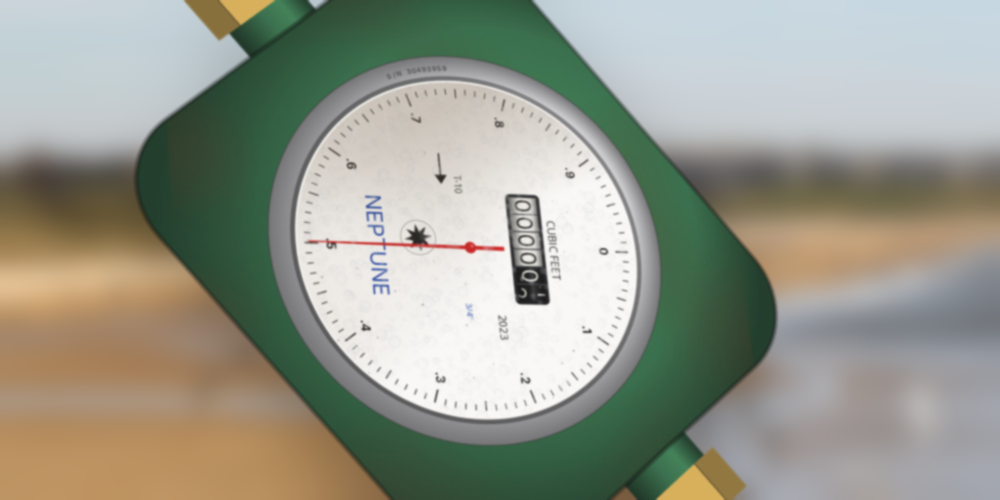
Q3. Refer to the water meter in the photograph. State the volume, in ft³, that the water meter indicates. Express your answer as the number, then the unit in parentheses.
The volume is 1.50 (ft³)
